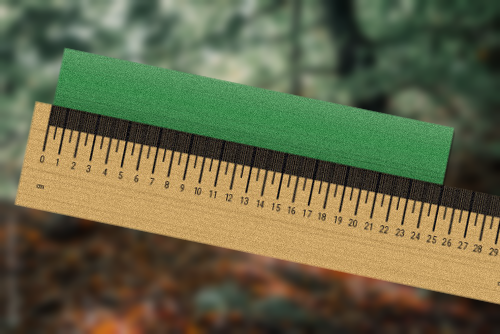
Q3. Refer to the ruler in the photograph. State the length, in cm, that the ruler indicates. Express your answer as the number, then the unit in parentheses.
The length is 25 (cm)
